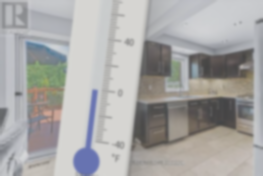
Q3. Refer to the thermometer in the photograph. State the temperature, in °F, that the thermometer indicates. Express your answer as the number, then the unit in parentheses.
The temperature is 0 (°F)
